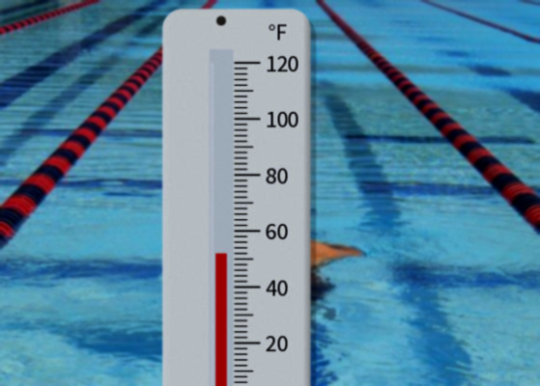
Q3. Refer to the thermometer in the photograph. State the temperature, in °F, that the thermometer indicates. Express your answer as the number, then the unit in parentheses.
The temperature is 52 (°F)
